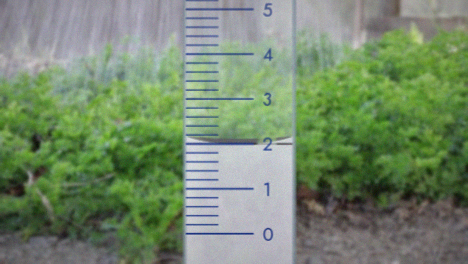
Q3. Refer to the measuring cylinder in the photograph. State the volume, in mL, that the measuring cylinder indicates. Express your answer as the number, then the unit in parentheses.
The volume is 2 (mL)
